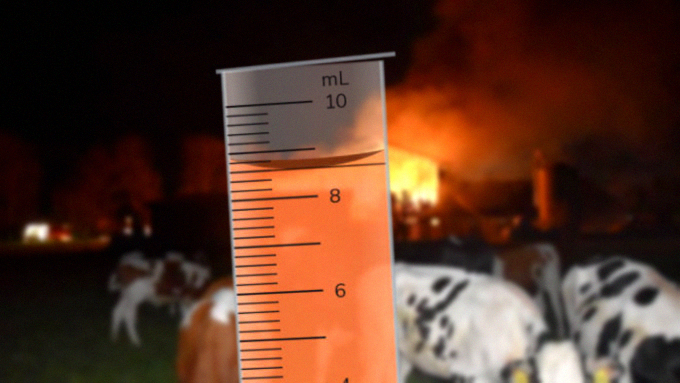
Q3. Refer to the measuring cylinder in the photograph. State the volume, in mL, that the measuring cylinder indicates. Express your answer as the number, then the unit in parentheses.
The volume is 8.6 (mL)
